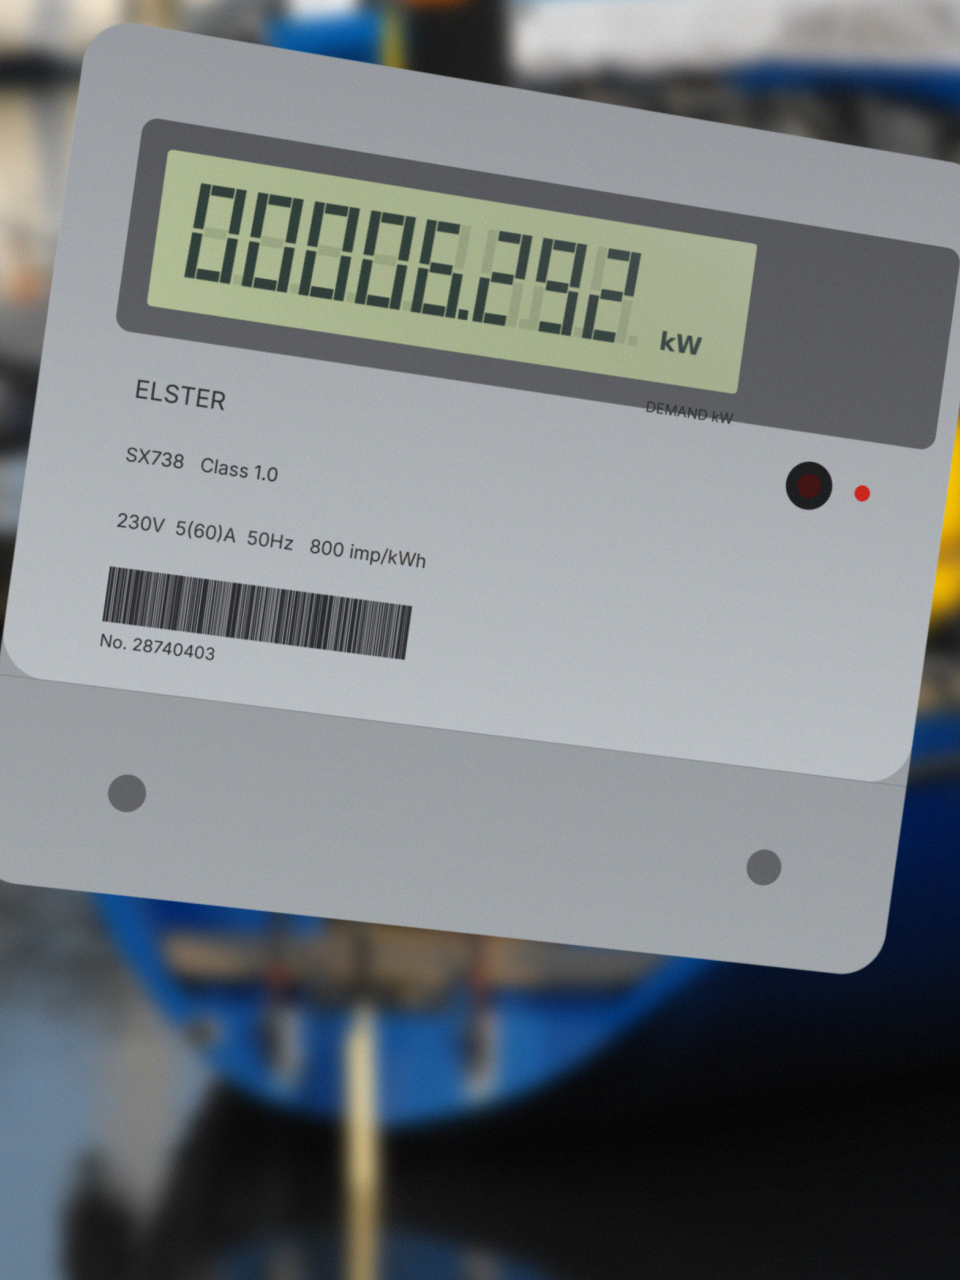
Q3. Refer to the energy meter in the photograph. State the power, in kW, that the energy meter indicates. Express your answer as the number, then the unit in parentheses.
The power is 6.292 (kW)
